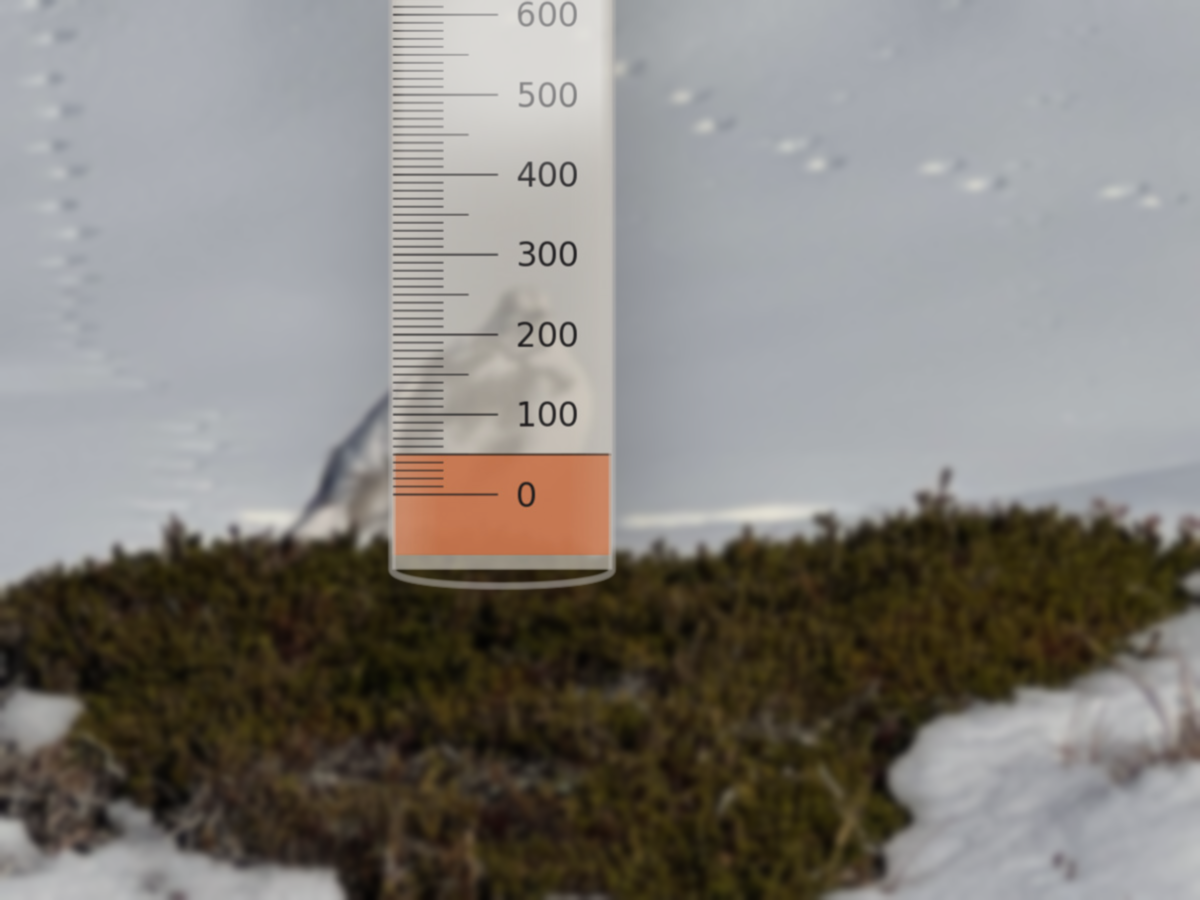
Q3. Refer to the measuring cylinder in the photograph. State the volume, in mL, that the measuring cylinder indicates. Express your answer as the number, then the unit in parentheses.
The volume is 50 (mL)
